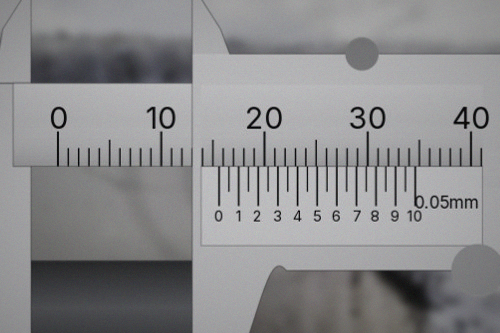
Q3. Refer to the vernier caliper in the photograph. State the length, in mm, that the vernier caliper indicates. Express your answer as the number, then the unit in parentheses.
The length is 15.6 (mm)
